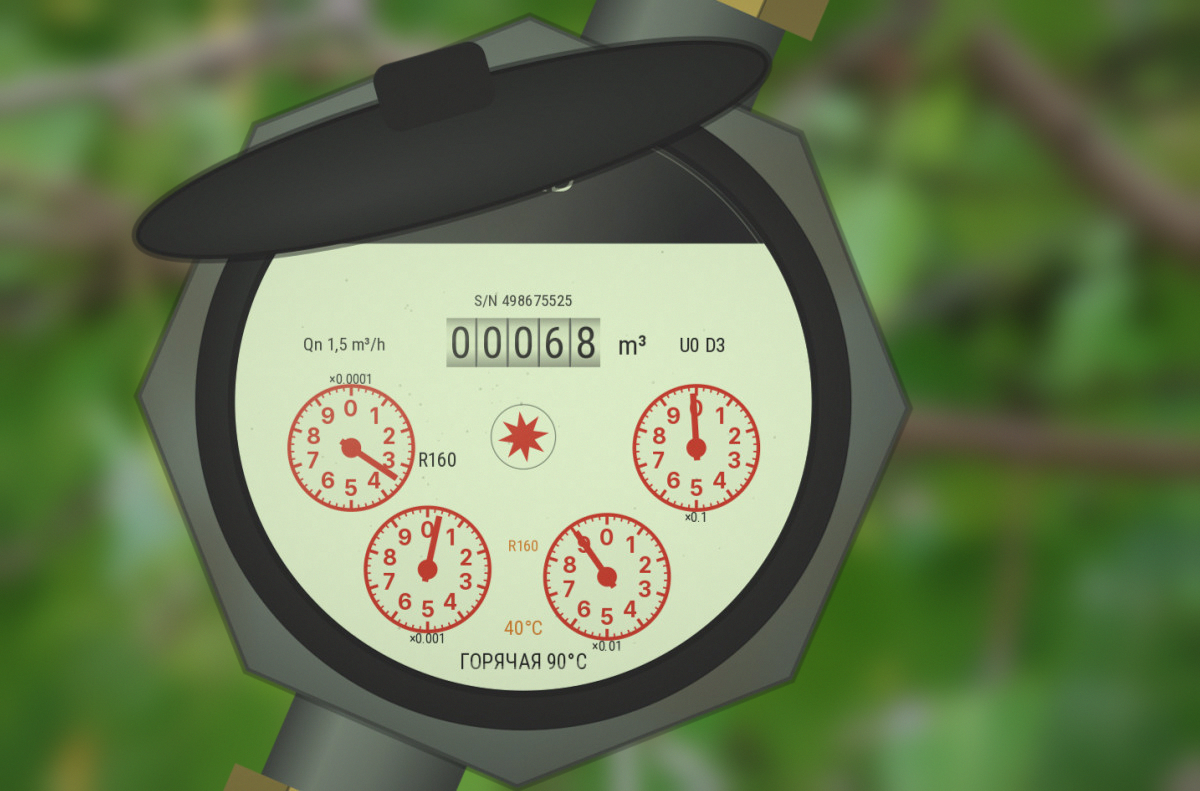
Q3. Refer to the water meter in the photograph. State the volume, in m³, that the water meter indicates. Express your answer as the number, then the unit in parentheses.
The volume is 67.9903 (m³)
